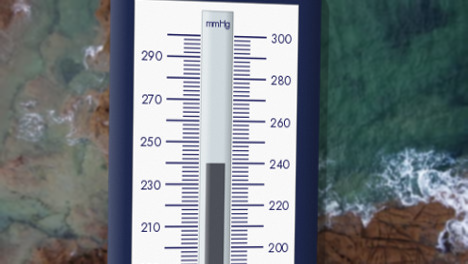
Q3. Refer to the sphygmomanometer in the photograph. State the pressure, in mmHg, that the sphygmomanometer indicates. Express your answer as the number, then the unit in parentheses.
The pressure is 240 (mmHg)
